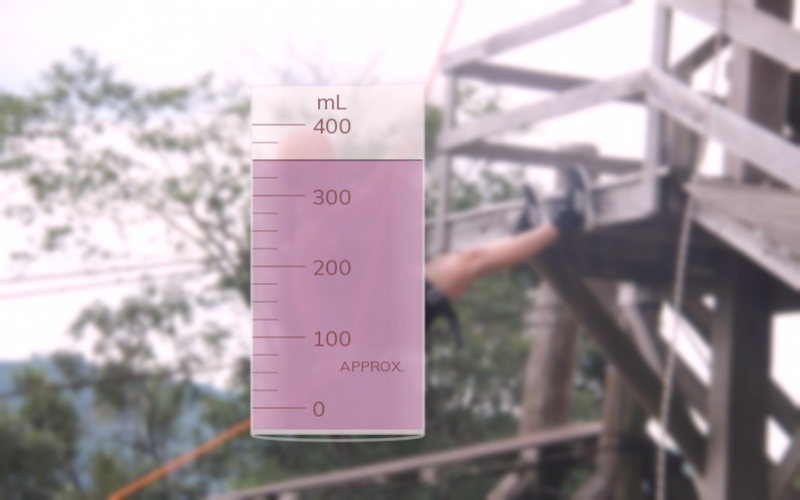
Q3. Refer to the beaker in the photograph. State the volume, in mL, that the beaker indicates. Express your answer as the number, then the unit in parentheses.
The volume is 350 (mL)
